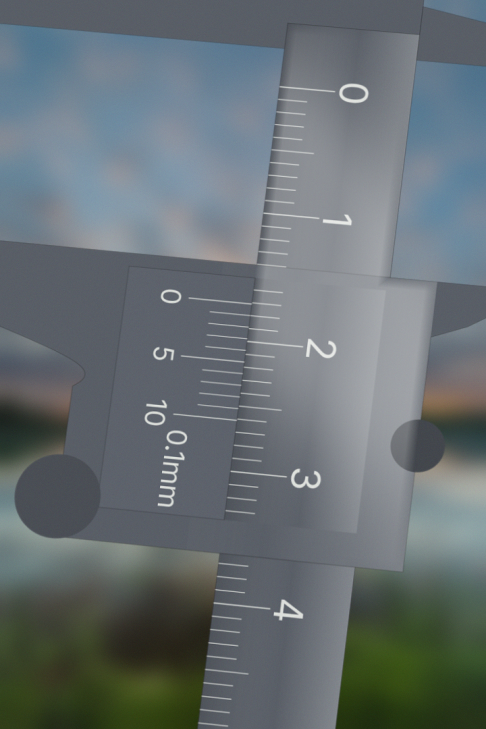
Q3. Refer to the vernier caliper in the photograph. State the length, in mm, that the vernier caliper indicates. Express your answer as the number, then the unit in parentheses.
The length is 17.1 (mm)
